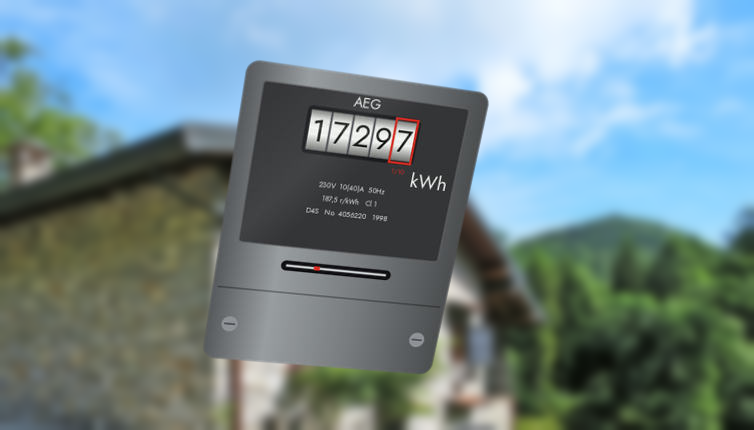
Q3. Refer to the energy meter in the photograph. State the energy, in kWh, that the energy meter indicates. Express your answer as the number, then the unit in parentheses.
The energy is 1729.7 (kWh)
